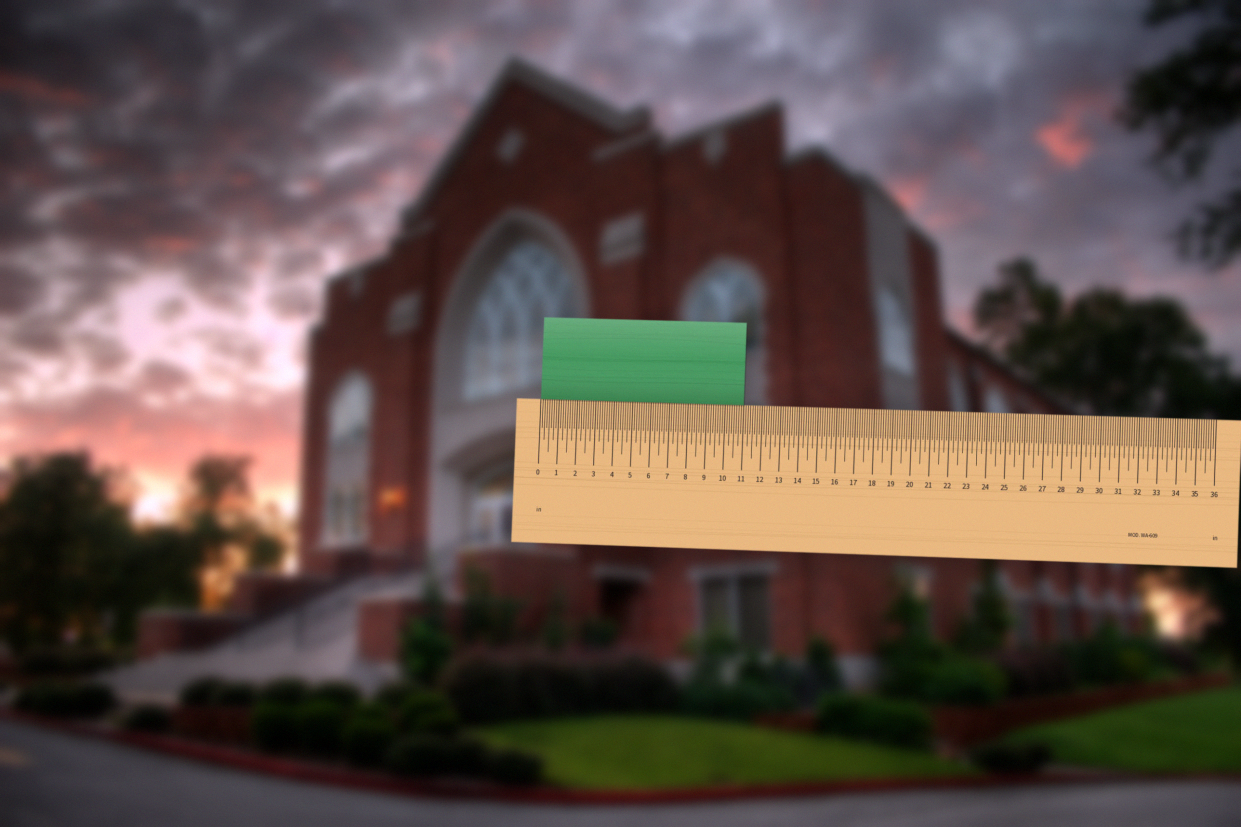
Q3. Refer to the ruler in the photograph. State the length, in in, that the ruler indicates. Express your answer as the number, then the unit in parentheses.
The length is 11 (in)
